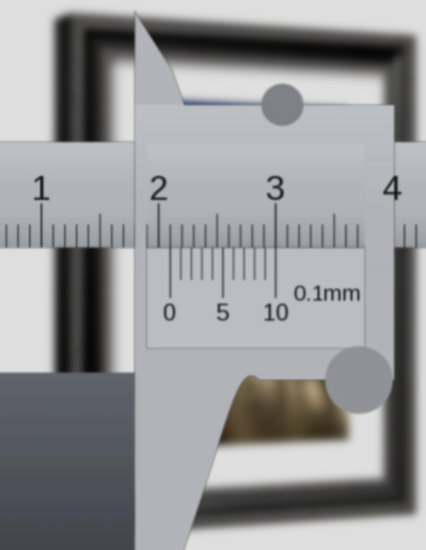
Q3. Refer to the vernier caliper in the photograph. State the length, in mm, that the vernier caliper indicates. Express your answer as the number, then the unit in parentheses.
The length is 21.0 (mm)
